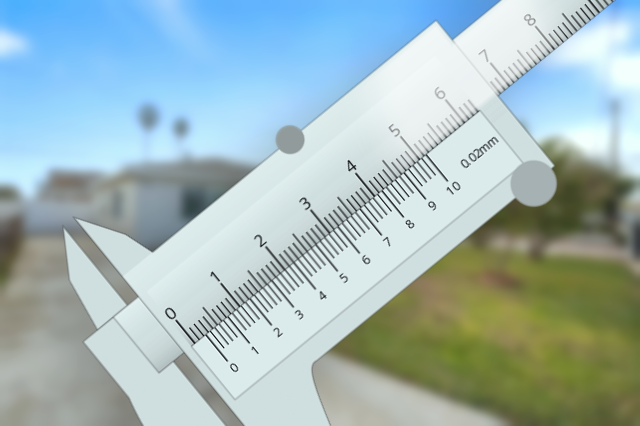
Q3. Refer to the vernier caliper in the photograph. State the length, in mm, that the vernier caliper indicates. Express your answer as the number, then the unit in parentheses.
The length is 2.4 (mm)
